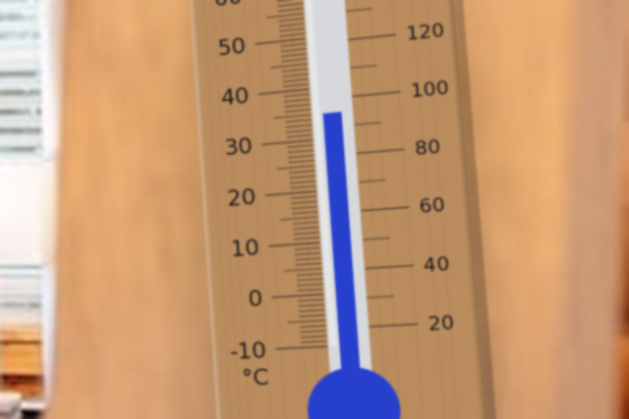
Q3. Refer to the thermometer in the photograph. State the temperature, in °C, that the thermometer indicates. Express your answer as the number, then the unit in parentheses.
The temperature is 35 (°C)
